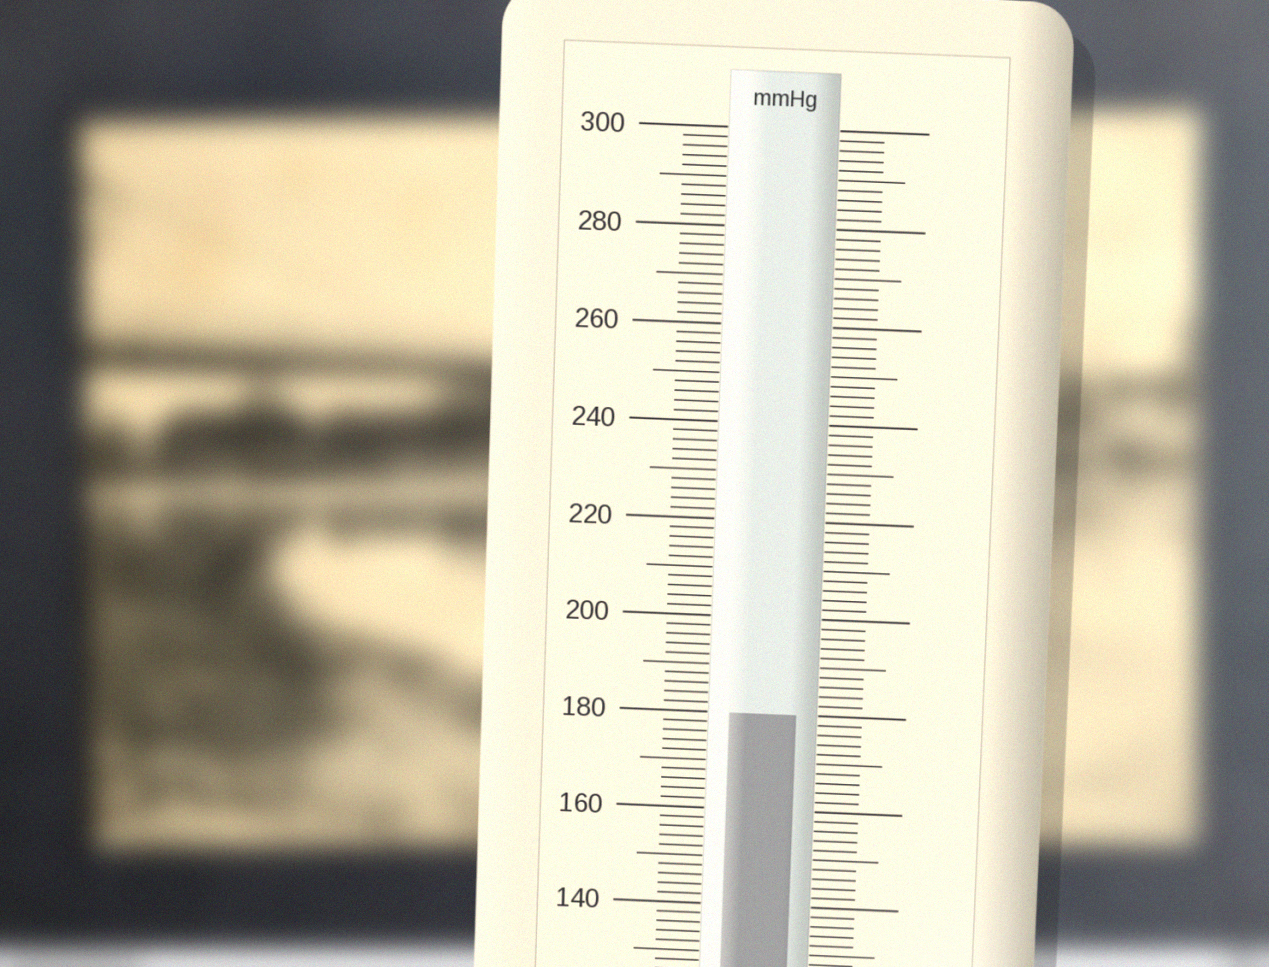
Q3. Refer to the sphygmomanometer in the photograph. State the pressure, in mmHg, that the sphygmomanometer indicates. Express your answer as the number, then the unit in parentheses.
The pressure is 180 (mmHg)
